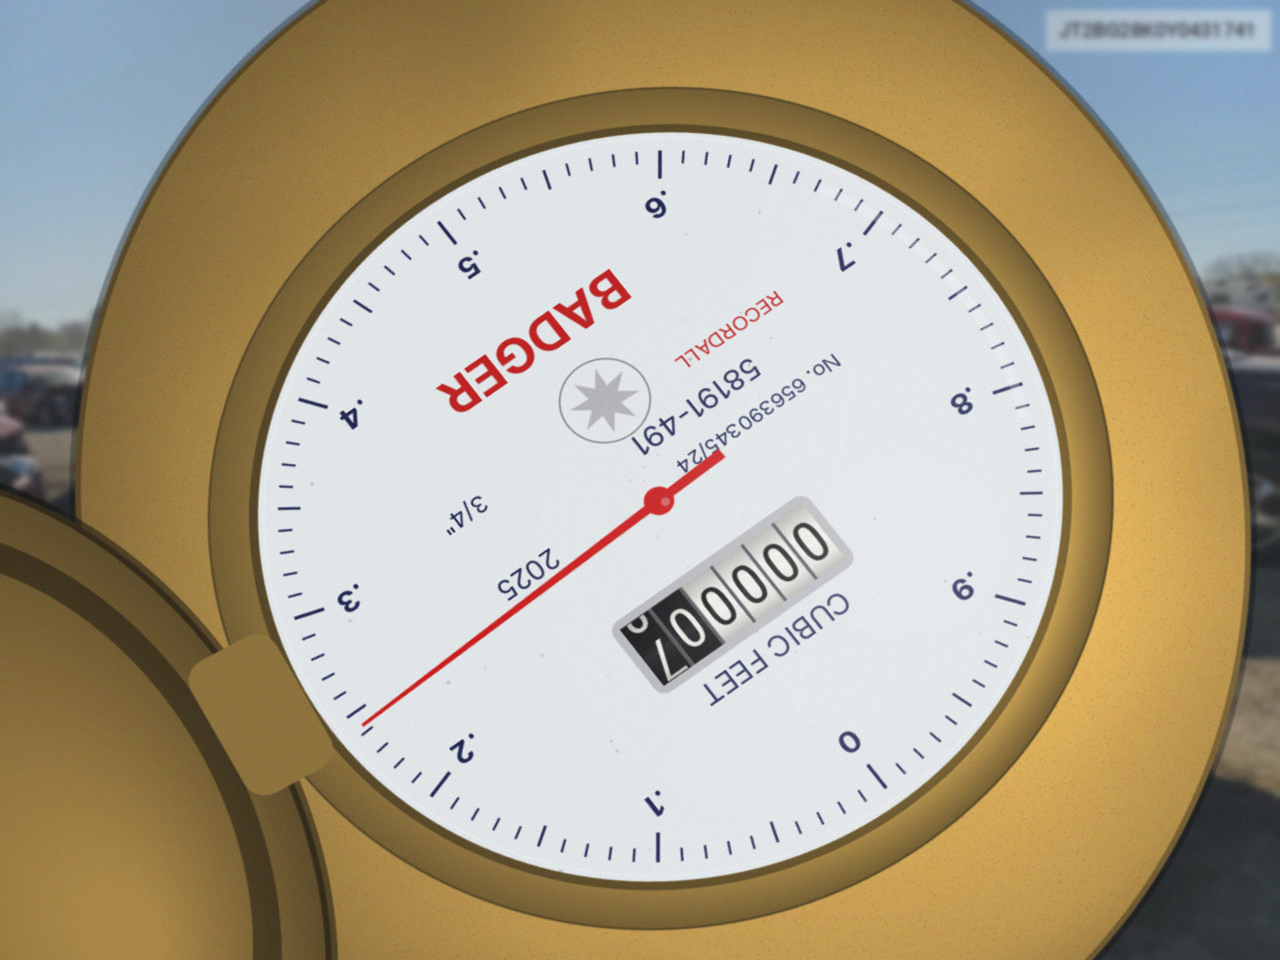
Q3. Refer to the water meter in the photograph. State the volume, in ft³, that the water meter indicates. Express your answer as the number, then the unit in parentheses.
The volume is 7.24 (ft³)
